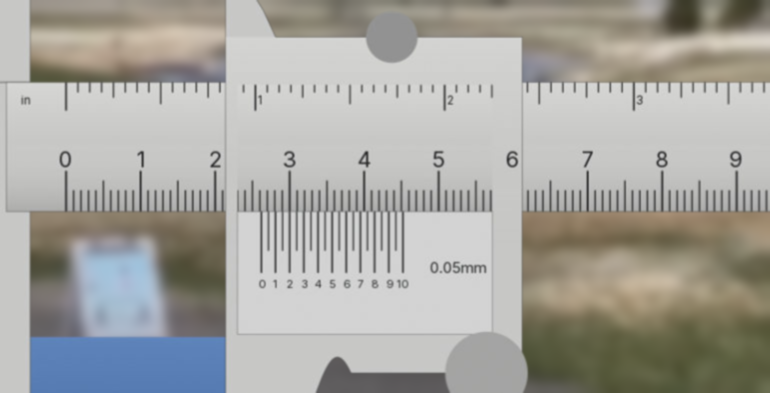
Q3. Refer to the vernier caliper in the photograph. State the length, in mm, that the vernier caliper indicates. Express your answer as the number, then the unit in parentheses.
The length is 26.2 (mm)
